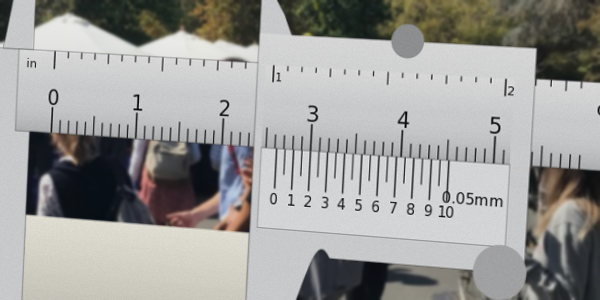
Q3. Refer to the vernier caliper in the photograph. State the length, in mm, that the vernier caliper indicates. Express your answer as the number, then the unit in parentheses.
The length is 26.2 (mm)
